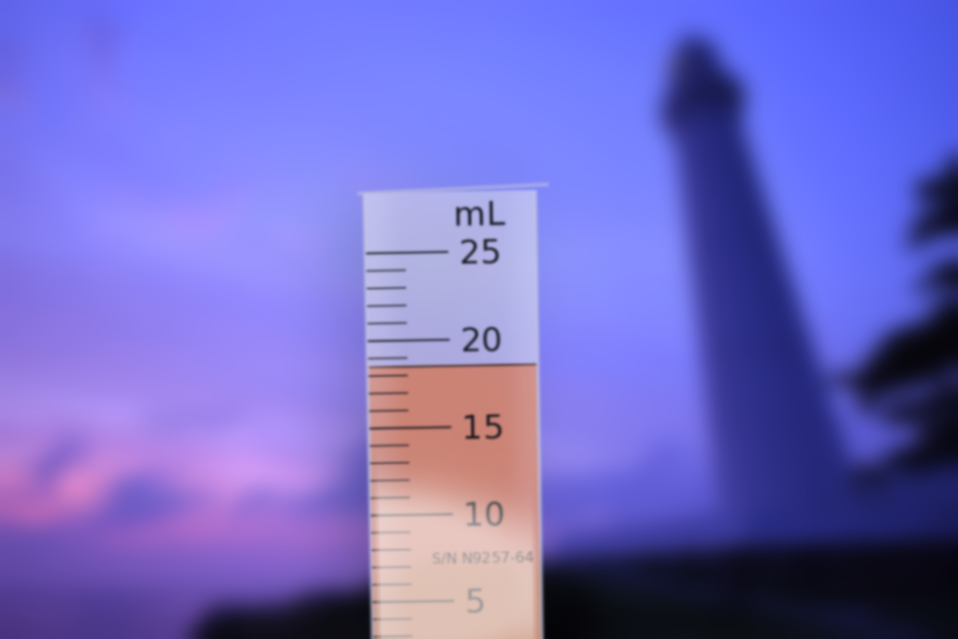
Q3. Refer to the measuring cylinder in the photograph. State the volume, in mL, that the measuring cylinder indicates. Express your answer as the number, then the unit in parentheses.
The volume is 18.5 (mL)
